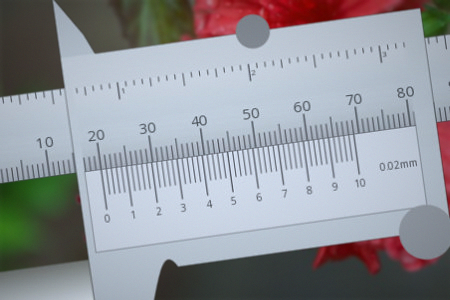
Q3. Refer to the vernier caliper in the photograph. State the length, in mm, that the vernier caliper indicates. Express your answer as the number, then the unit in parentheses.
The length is 20.0 (mm)
